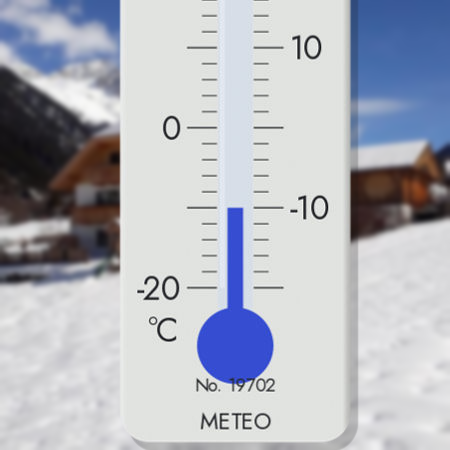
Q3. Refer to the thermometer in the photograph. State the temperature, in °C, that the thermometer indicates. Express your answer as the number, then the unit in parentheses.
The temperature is -10 (°C)
